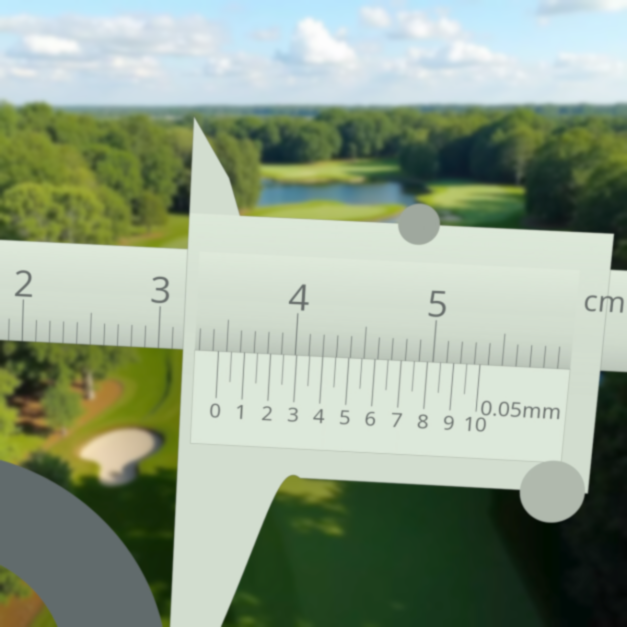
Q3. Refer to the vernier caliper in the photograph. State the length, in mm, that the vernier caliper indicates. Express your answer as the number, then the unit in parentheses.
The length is 34.4 (mm)
